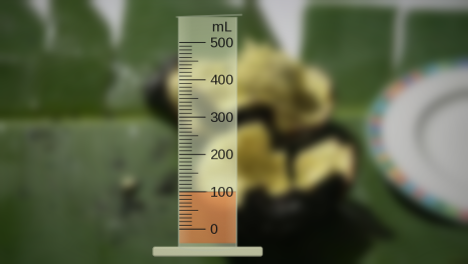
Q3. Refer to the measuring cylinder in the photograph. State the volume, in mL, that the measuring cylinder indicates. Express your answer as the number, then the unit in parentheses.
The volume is 100 (mL)
